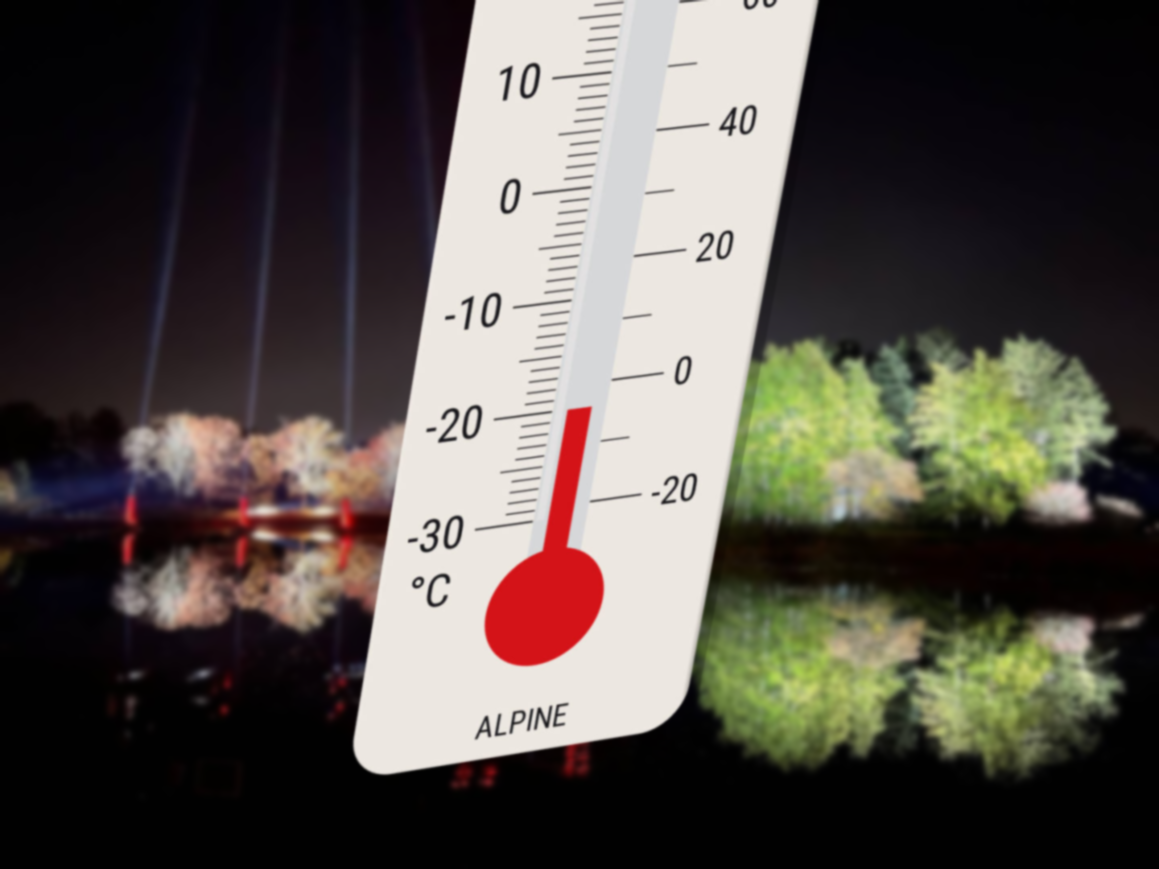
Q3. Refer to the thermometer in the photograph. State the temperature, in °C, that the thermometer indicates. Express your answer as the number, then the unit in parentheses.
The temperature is -20 (°C)
